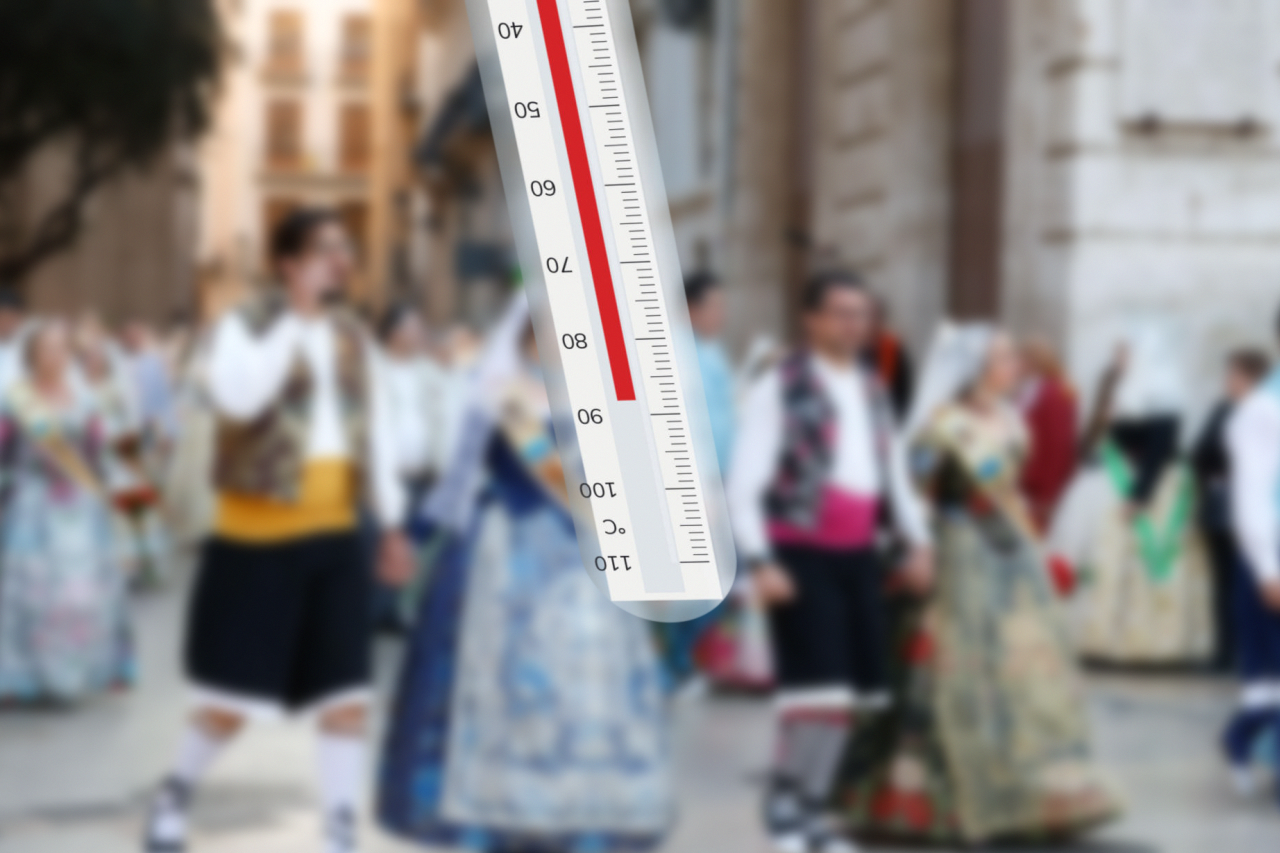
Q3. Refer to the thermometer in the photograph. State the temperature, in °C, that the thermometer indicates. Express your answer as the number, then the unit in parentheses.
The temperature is 88 (°C)
